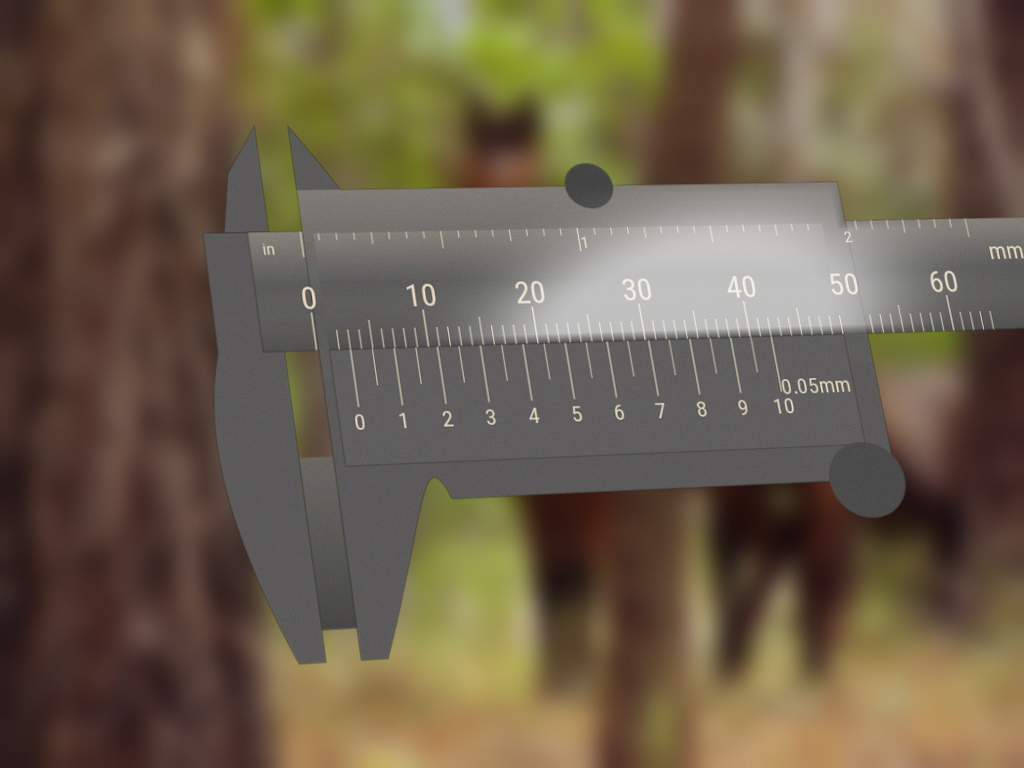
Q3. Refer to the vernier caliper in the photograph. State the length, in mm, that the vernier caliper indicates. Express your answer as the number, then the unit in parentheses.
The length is 3.0 (mm)
